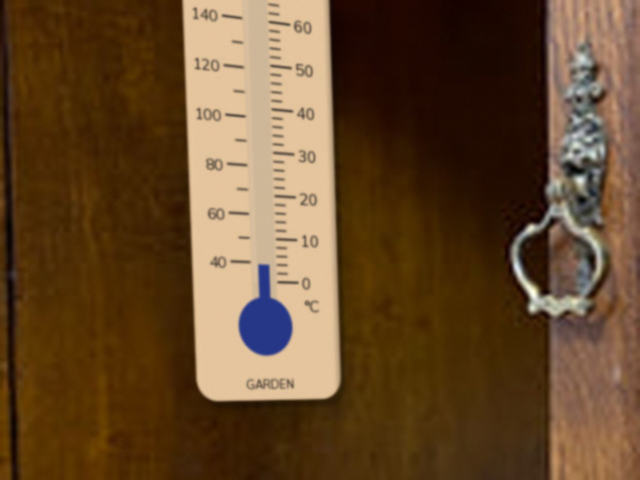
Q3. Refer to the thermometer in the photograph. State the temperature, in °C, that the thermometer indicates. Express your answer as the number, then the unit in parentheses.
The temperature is 4 (°C)
